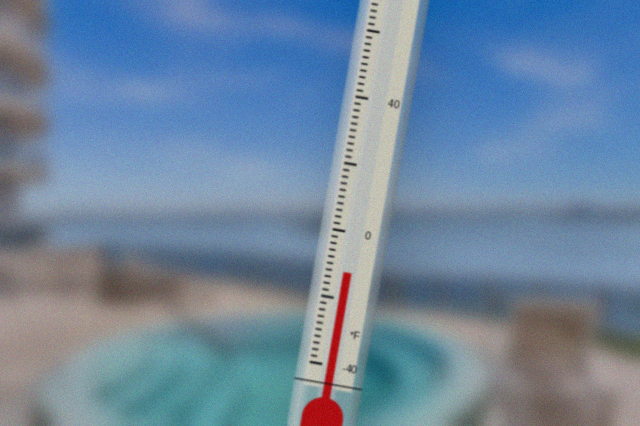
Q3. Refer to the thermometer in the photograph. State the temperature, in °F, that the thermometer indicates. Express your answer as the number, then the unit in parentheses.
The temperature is -12 (°F)
